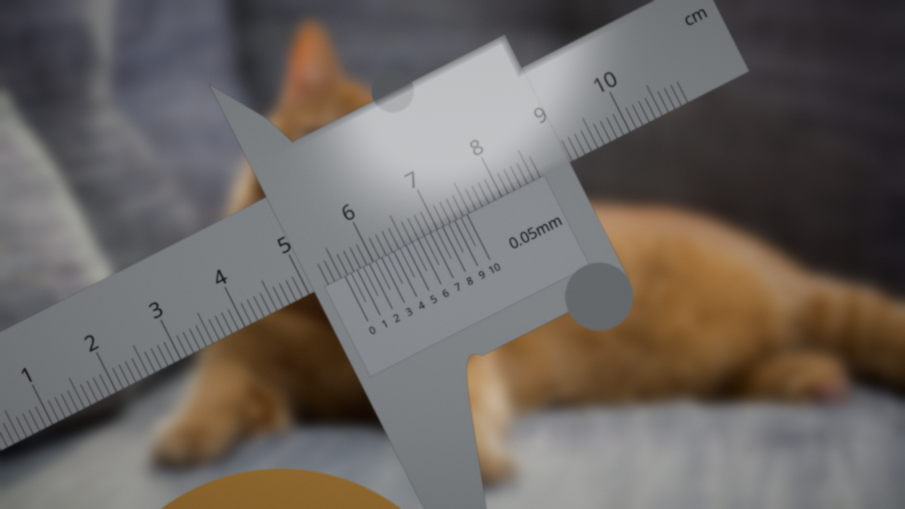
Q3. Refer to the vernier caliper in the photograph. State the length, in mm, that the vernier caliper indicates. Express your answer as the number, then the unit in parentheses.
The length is 55.6 (mm)
